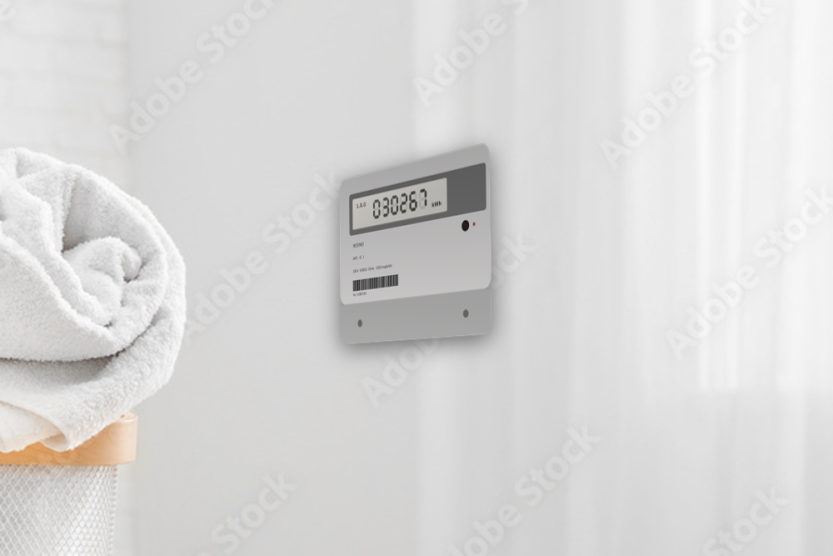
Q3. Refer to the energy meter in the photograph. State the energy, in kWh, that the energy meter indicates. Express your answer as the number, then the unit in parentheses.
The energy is 30267 (kWh)
